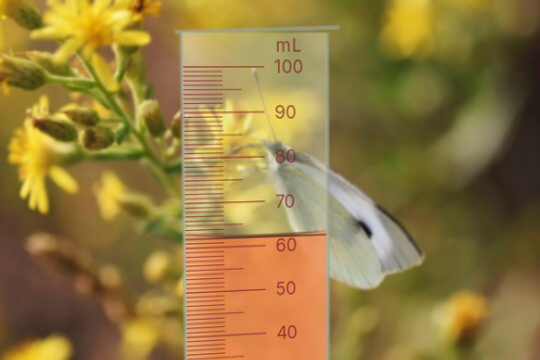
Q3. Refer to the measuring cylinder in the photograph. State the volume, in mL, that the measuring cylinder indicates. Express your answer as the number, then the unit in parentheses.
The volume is 62 (mL)
